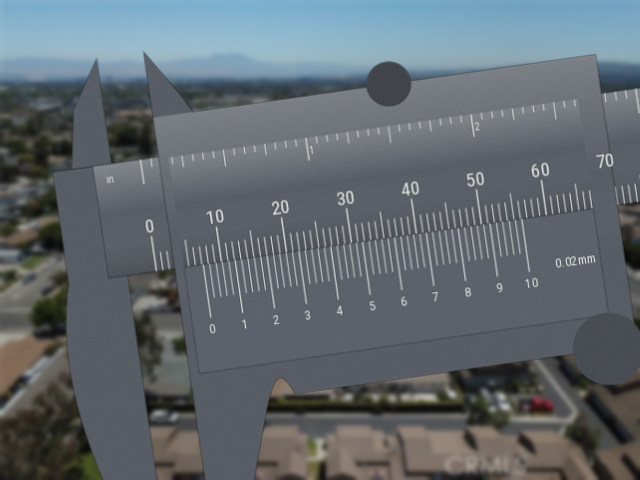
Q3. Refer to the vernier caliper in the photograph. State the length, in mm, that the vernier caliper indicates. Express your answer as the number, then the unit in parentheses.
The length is 7.2 (mm)
